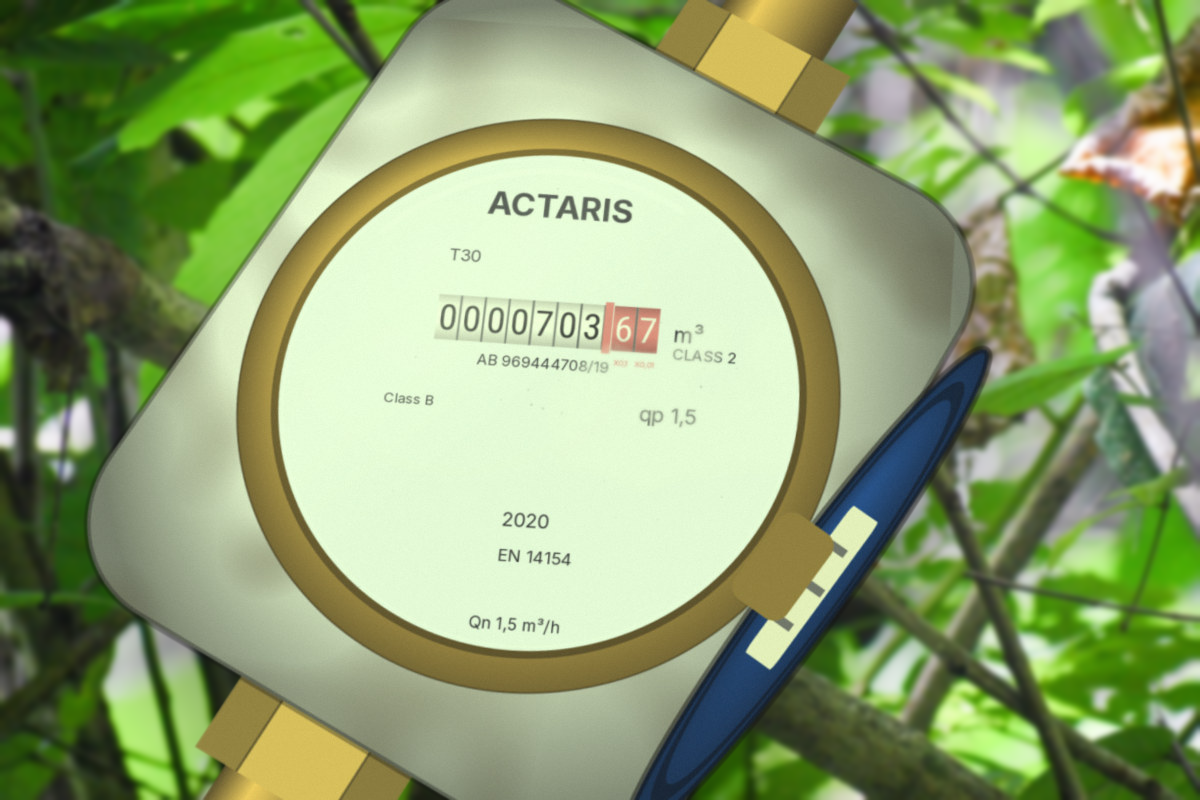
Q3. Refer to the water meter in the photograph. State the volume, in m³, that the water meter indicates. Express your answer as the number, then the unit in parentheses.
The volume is 703.67 (m³)
